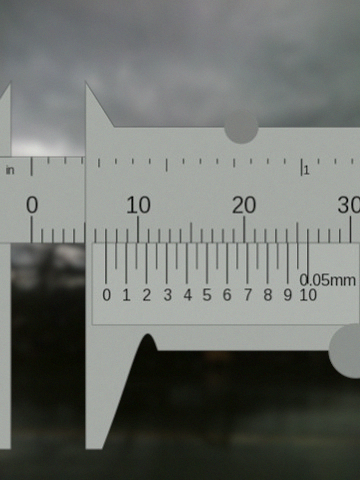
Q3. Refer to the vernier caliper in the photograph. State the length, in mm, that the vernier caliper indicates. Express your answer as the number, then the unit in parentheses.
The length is 7.0 (mm)
